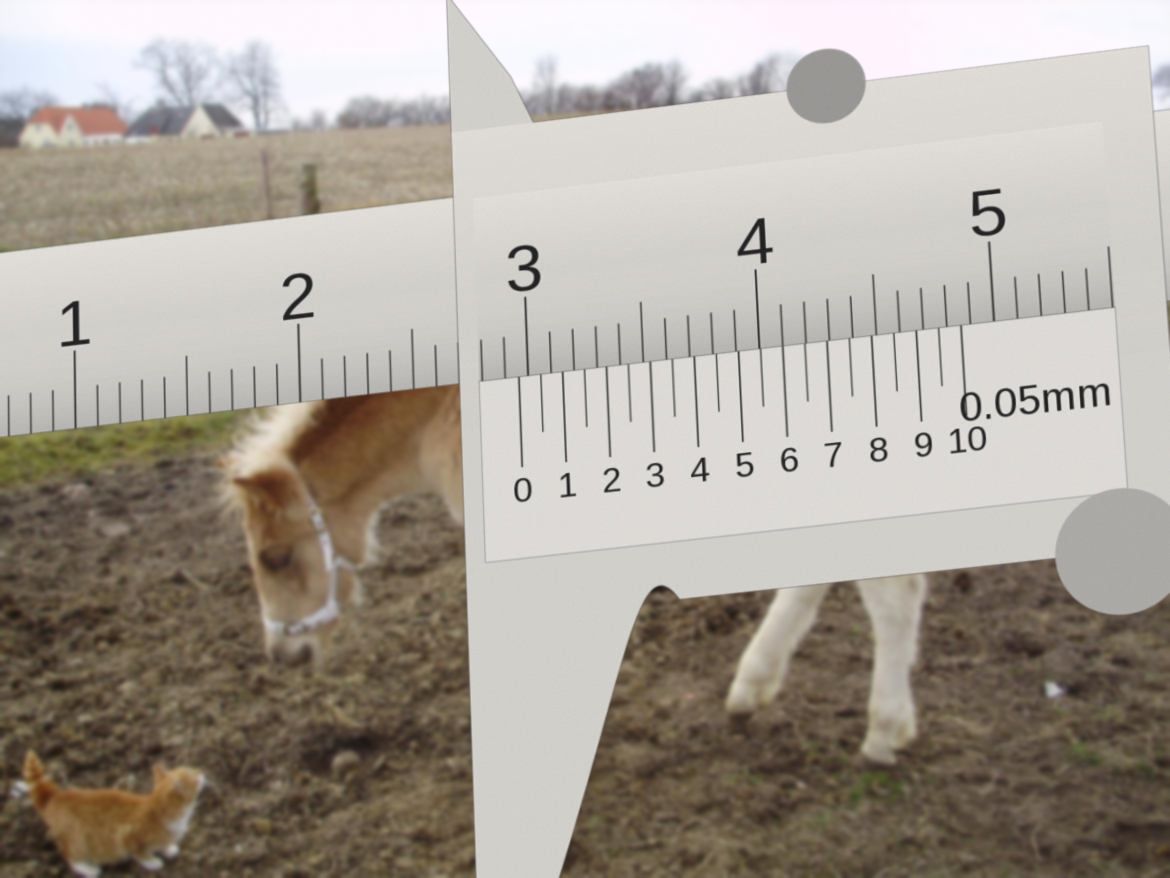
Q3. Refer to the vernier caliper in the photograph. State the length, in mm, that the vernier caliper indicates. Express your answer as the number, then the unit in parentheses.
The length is 29.6 (mm)
